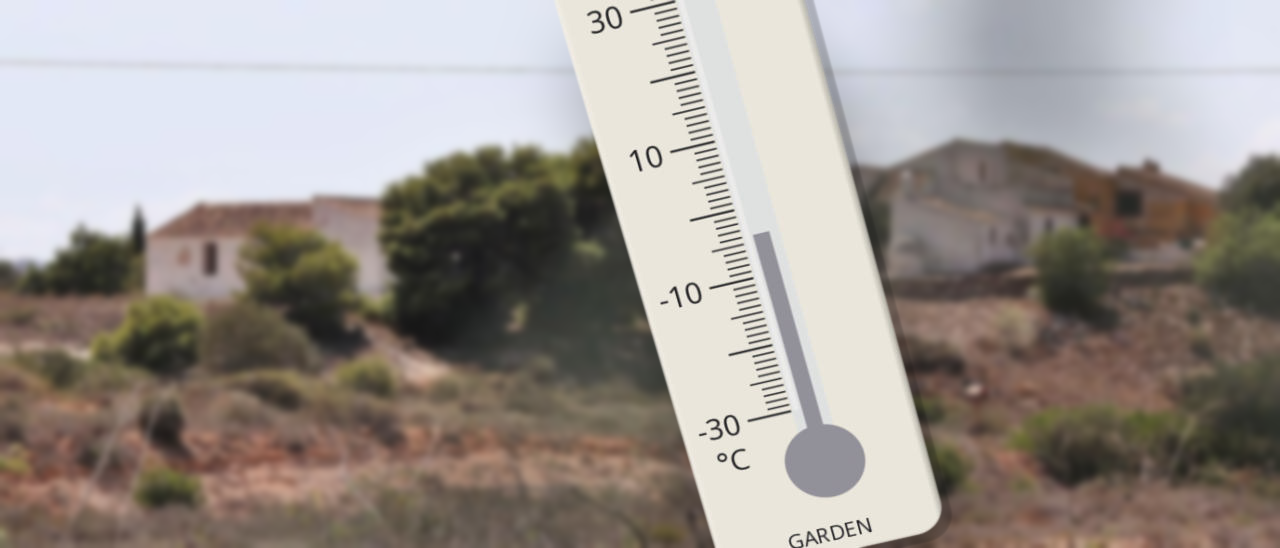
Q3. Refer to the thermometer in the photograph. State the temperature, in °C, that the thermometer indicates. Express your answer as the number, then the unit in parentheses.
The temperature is -4 (°C)
